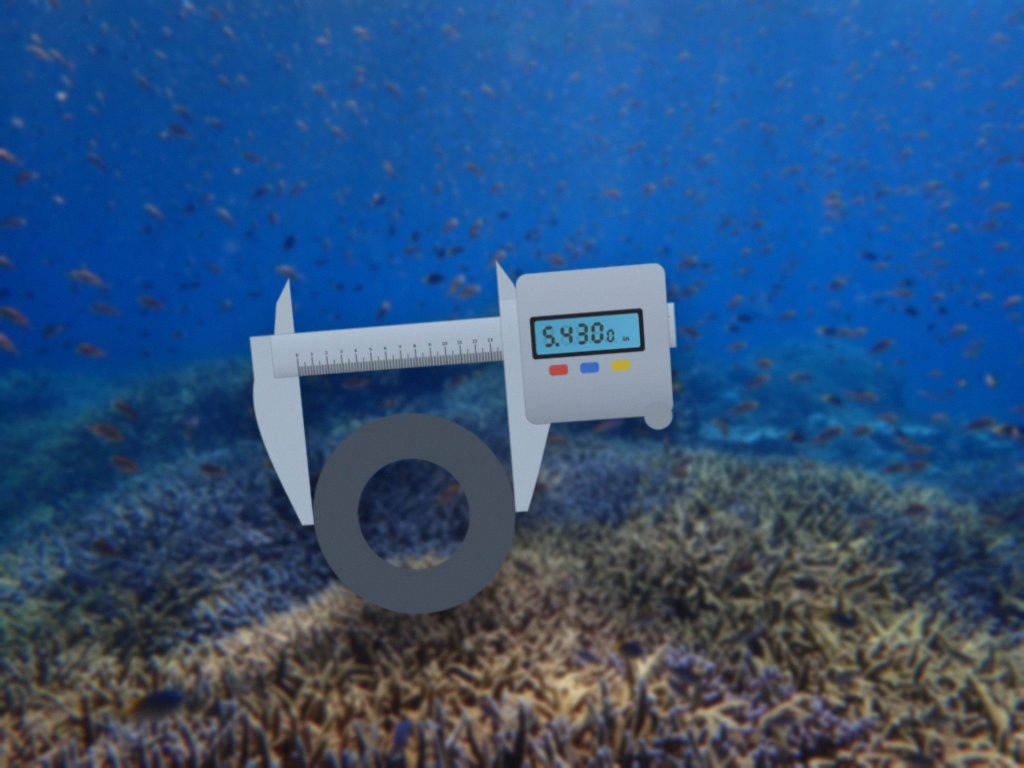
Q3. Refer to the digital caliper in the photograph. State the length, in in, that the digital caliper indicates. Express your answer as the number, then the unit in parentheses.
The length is 5.4300 (in)
